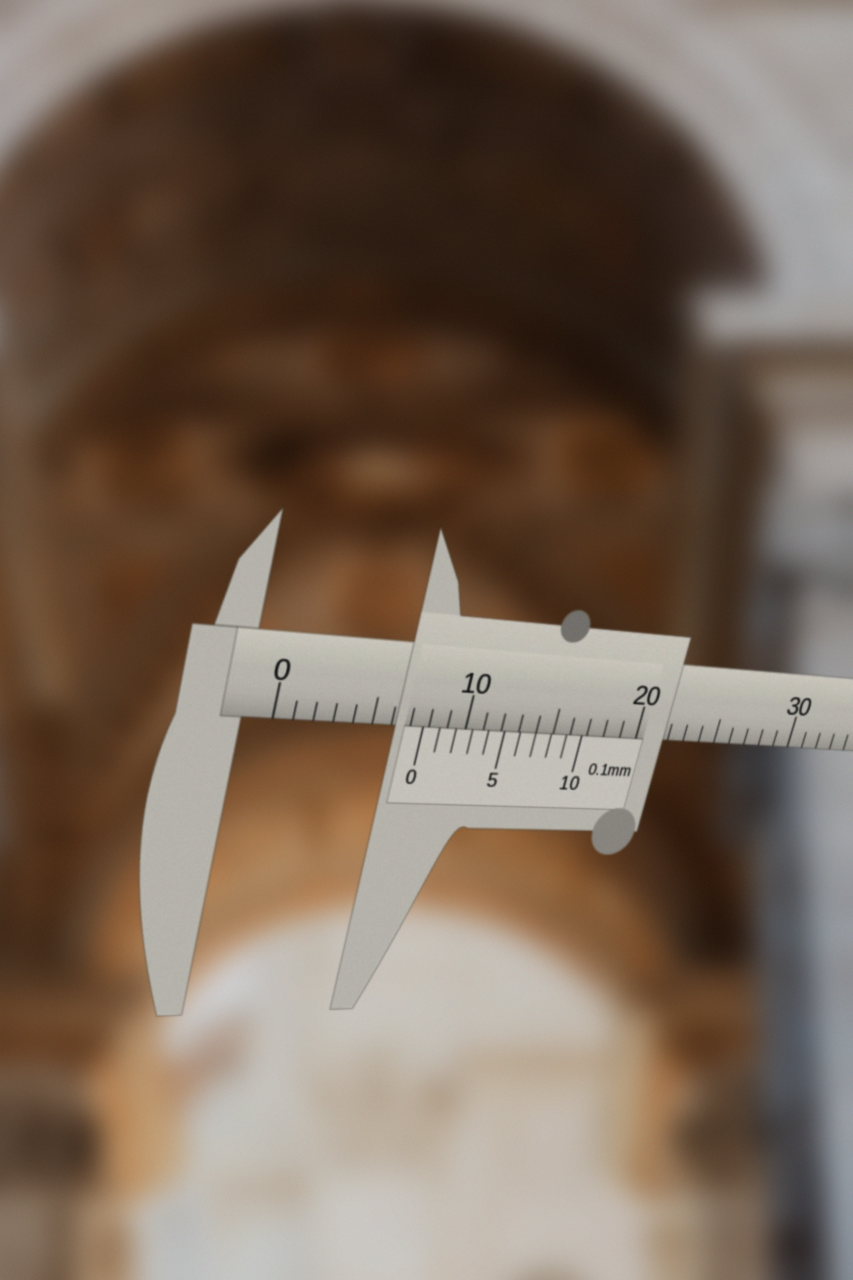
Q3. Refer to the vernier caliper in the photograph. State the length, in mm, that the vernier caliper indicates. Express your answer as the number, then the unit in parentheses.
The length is 7.7 (mm)
